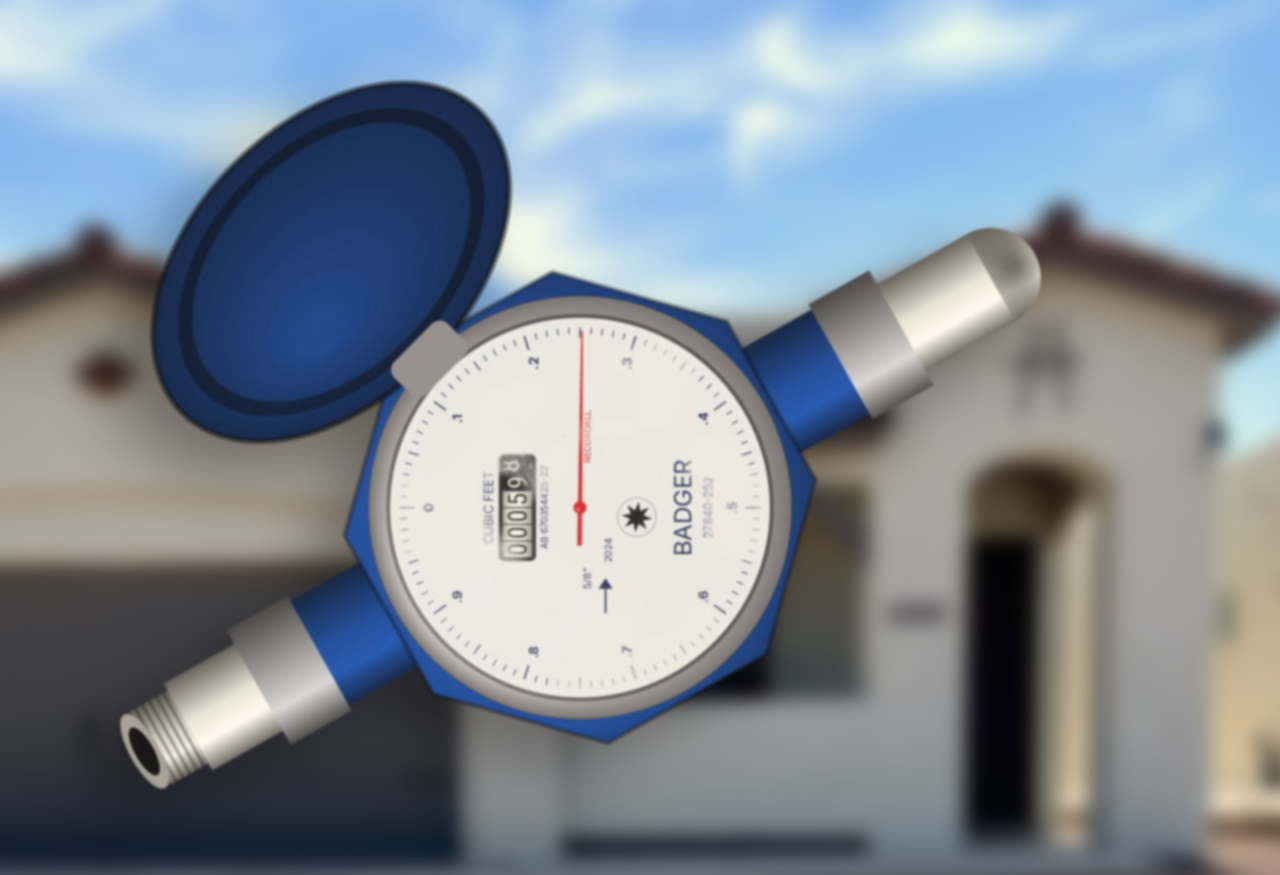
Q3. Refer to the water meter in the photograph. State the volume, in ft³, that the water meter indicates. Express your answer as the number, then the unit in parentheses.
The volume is 598.25 (ft³)
